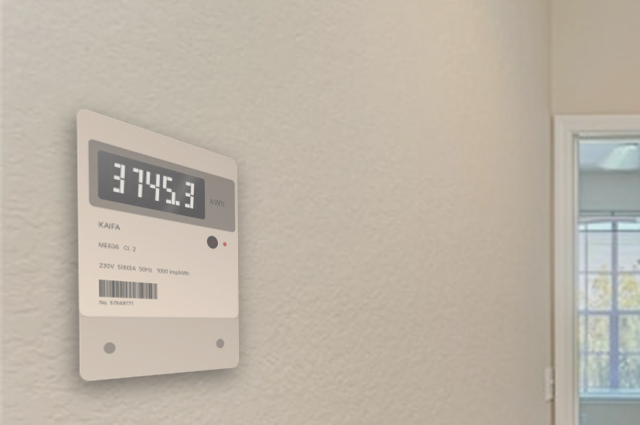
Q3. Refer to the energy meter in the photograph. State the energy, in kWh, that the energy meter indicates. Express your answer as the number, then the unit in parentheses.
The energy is 3745.3 (kWh)
